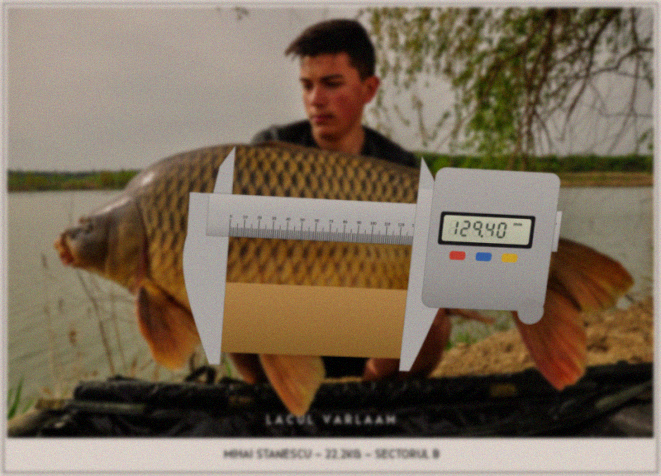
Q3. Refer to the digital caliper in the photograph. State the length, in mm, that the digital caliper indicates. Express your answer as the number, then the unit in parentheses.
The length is 129.40 (mm)
